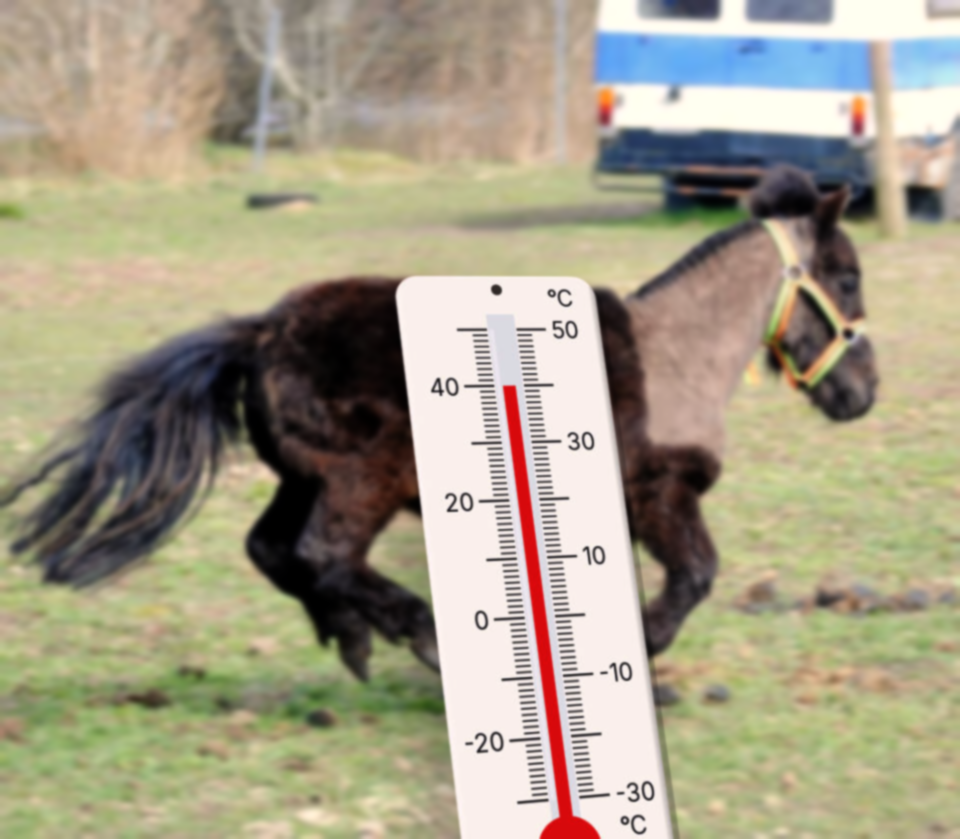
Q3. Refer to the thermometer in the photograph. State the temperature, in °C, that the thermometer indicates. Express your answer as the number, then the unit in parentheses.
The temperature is 40 (°C)
